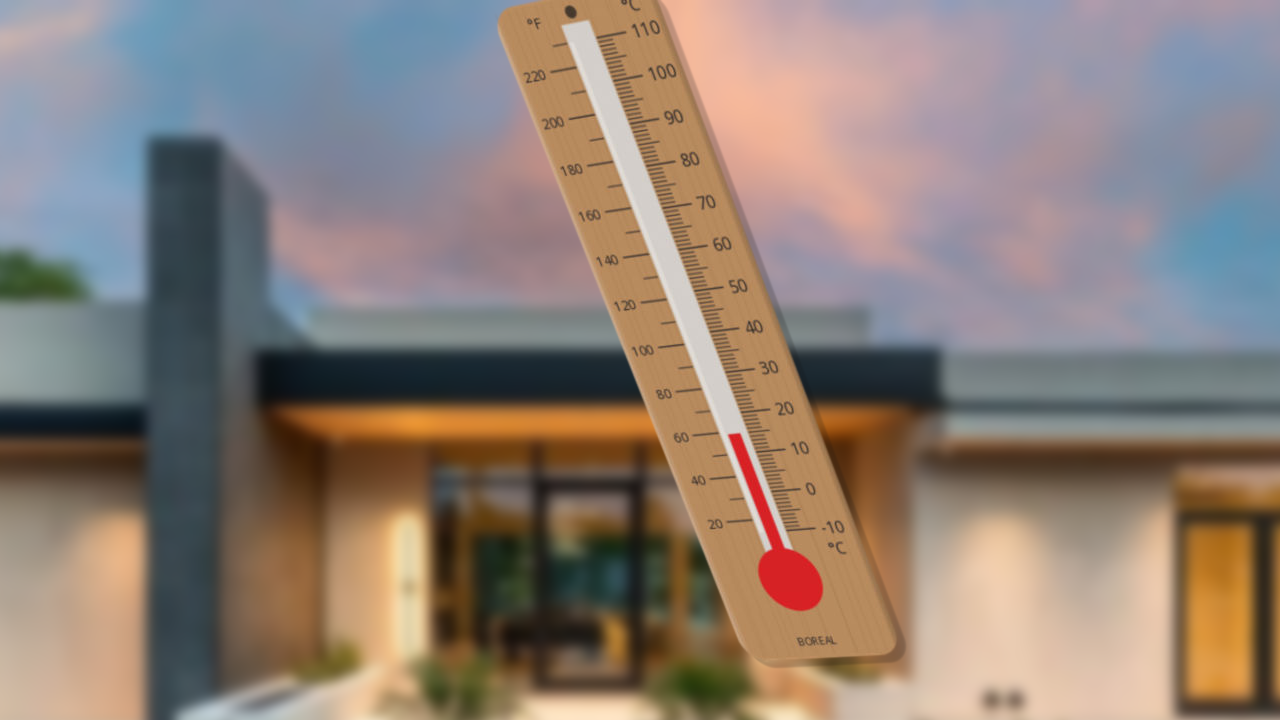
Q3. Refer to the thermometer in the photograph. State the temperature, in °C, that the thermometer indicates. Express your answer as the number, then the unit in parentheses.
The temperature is 15 (°C)
